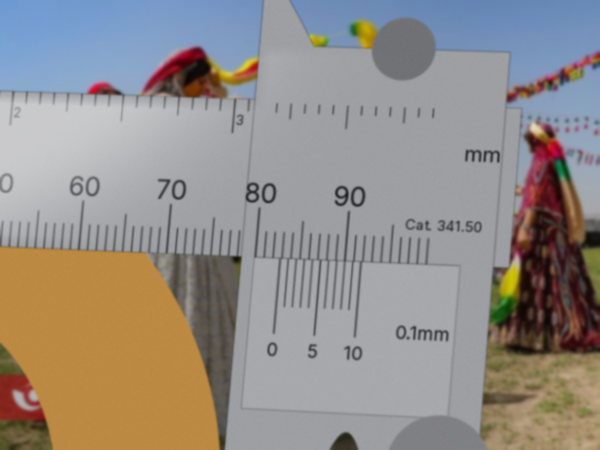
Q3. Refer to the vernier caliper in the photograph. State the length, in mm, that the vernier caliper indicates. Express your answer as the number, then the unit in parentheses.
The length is 82.8 (mm)
